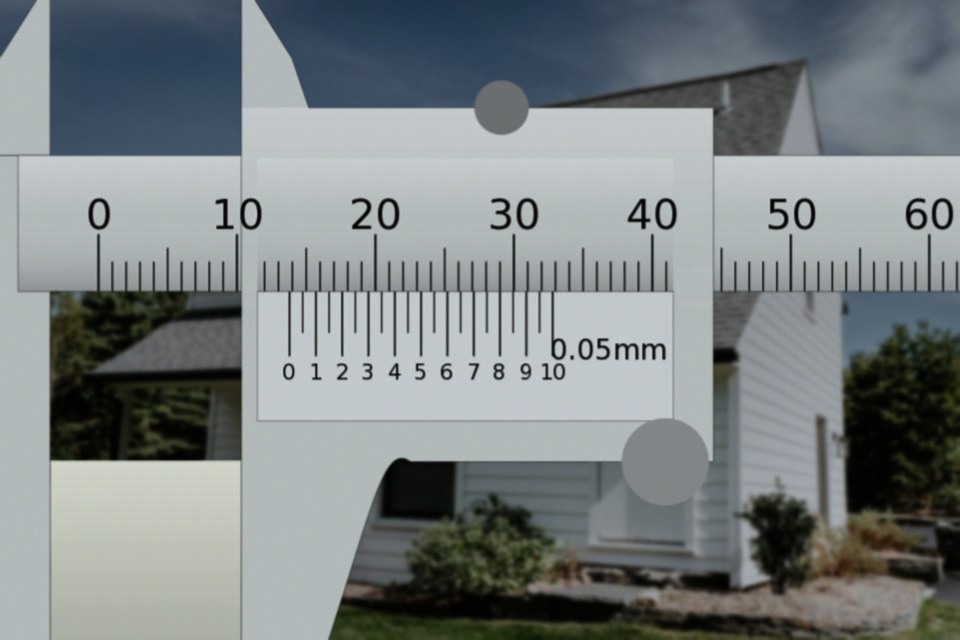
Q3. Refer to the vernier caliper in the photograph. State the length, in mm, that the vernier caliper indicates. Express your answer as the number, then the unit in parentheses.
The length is 13.8 (mm)
